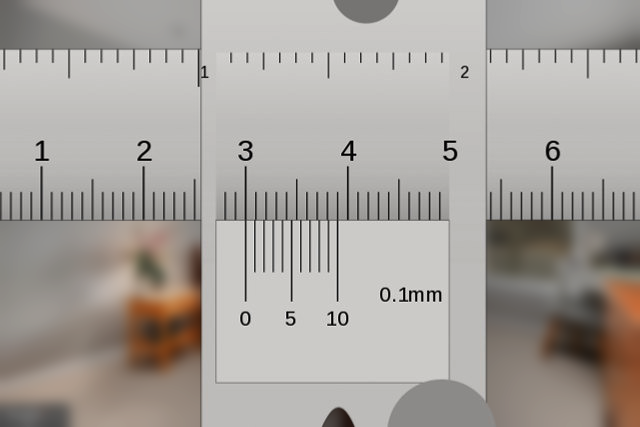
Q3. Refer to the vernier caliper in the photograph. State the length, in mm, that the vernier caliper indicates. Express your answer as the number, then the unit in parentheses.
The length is 30.0 (mm)
